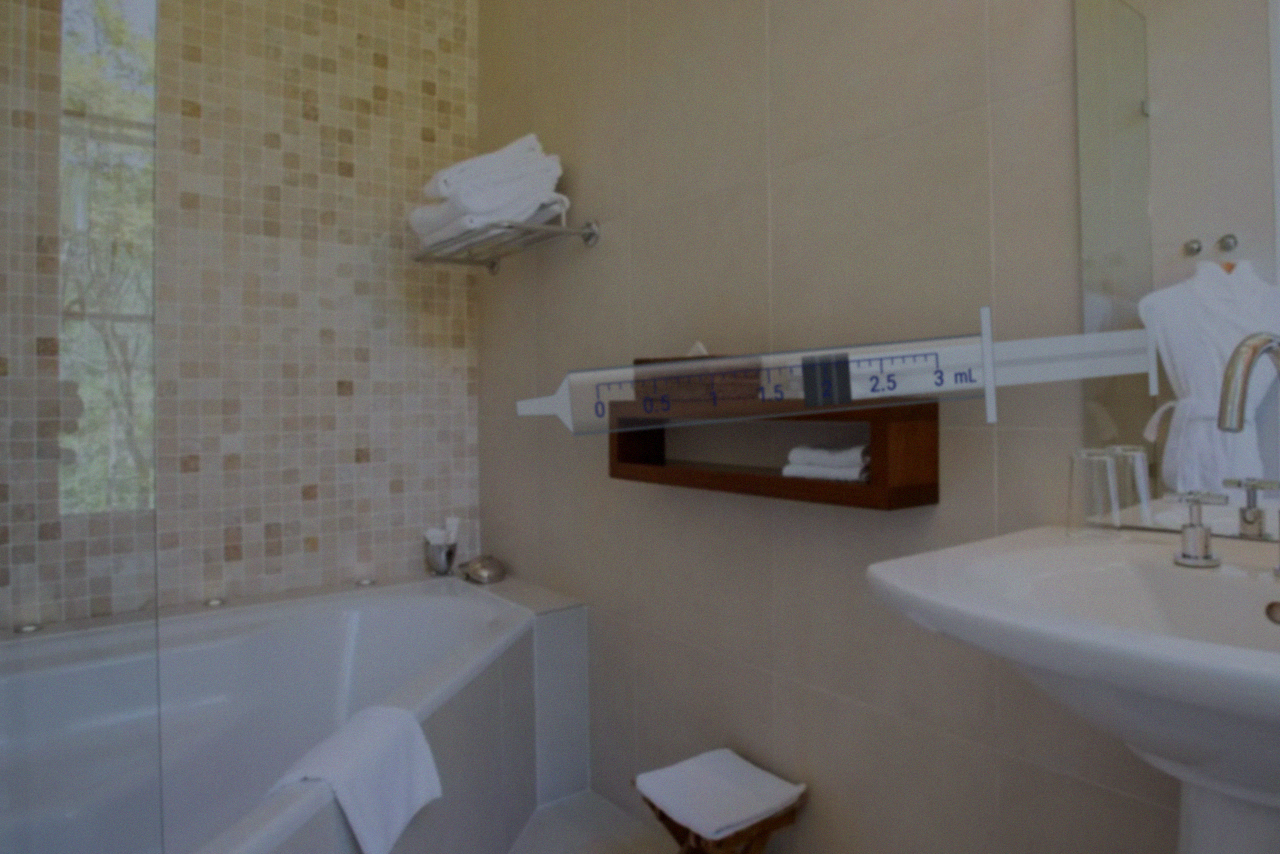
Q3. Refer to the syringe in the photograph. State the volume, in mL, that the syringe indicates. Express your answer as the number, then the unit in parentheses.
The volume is 1.8 (mL)
